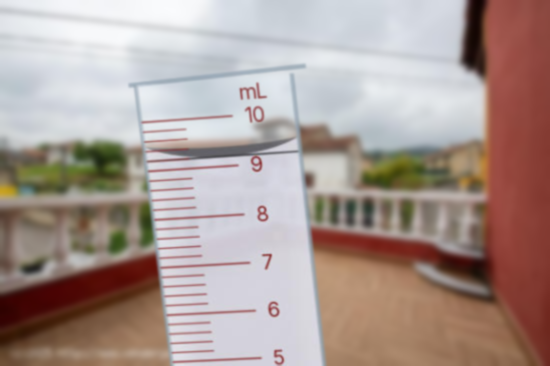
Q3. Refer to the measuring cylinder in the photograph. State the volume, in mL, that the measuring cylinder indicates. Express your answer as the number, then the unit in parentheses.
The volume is 9.2 (mL)
